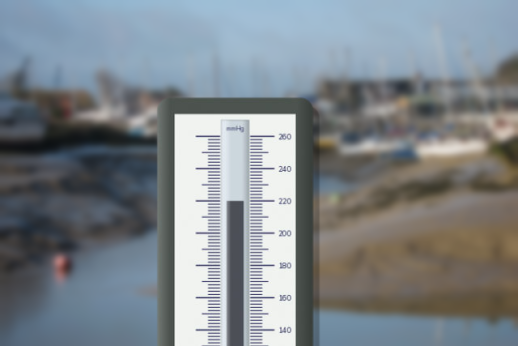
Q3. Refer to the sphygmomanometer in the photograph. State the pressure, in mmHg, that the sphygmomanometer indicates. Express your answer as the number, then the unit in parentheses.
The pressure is 220 (mmHg)
